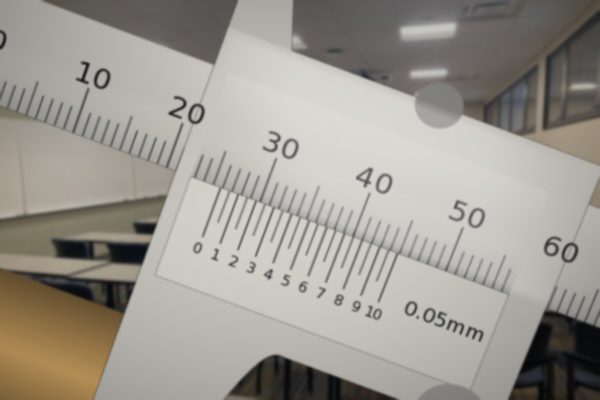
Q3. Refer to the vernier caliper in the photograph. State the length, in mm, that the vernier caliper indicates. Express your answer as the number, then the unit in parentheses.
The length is 25.8 (mm)
